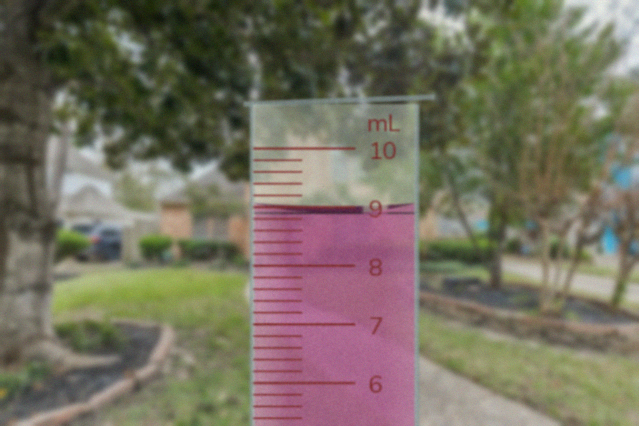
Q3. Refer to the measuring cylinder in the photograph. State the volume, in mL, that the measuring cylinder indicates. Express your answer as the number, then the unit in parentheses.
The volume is 8.9 (mL)
